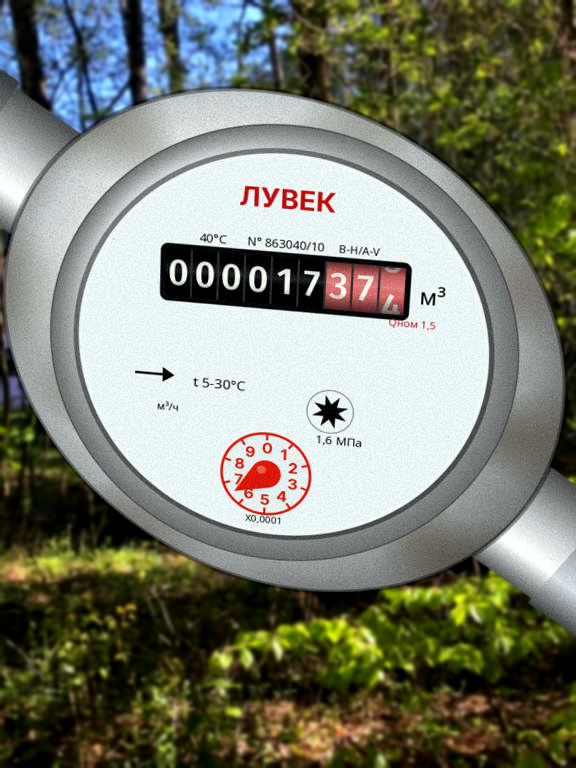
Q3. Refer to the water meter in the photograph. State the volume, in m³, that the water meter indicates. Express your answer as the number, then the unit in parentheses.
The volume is 17.3736 (m³)
